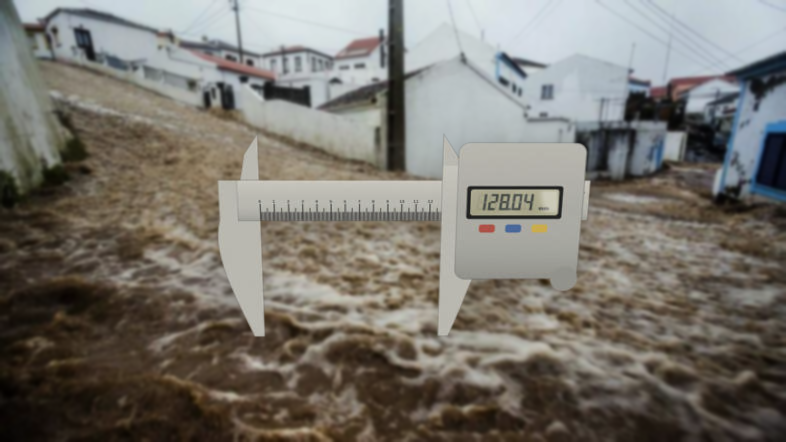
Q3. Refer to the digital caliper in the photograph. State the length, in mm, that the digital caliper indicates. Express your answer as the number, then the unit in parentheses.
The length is 128.04 (mm)
